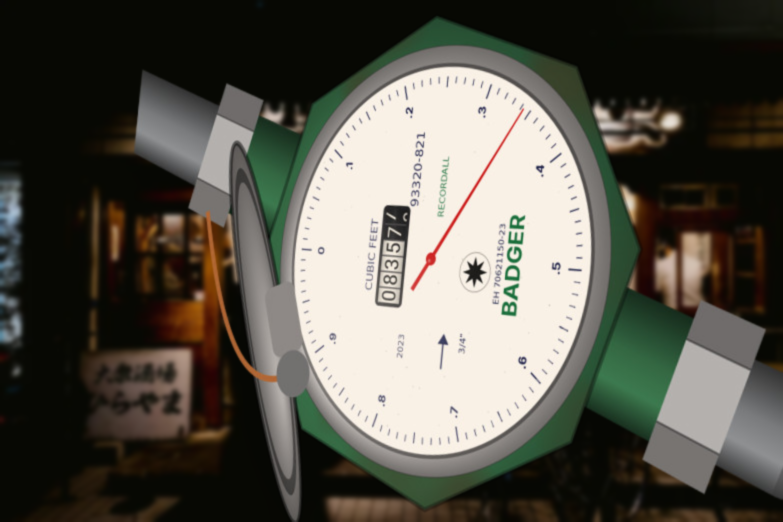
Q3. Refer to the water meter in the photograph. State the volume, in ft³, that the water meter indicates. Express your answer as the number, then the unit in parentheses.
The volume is 83577.34 (ft³)
